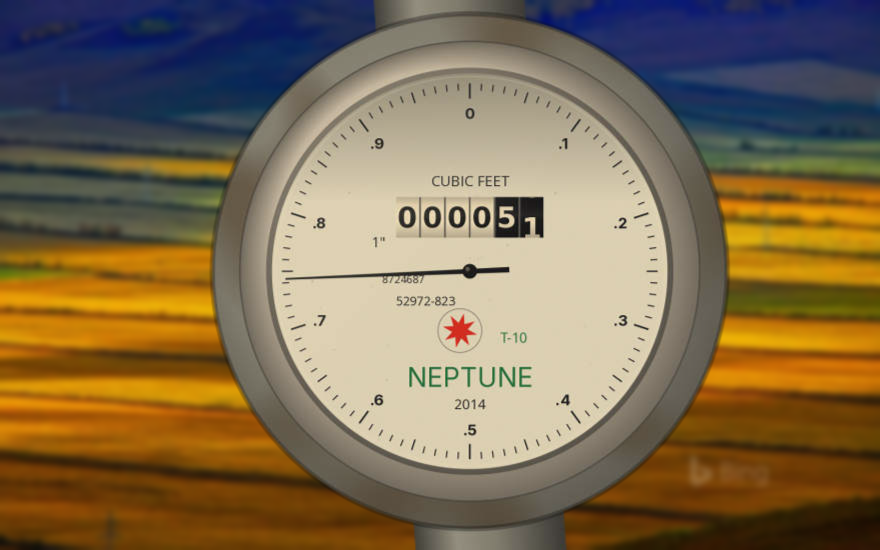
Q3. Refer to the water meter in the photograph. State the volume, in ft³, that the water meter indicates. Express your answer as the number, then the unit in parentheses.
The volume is 50.74 (ft³)
